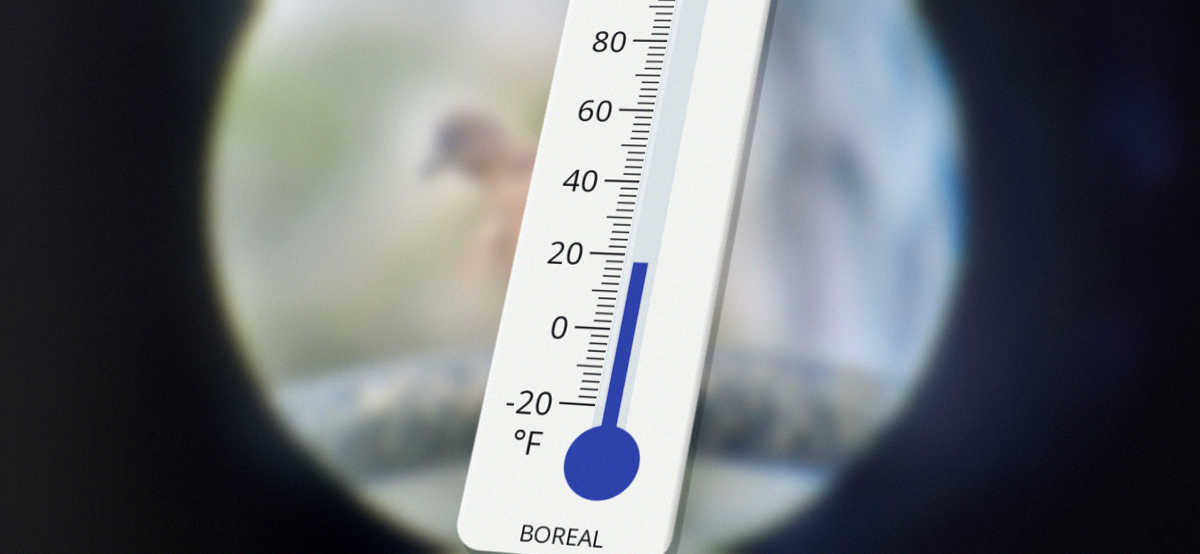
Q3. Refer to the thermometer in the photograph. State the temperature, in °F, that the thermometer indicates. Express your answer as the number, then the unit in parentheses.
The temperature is 18 (°F)
